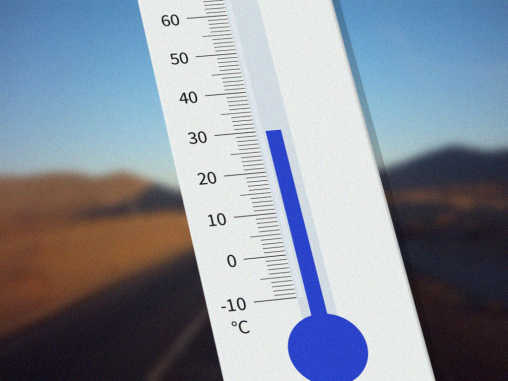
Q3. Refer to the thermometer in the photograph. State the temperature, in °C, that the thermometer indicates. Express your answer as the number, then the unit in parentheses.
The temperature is 30 (°C)
